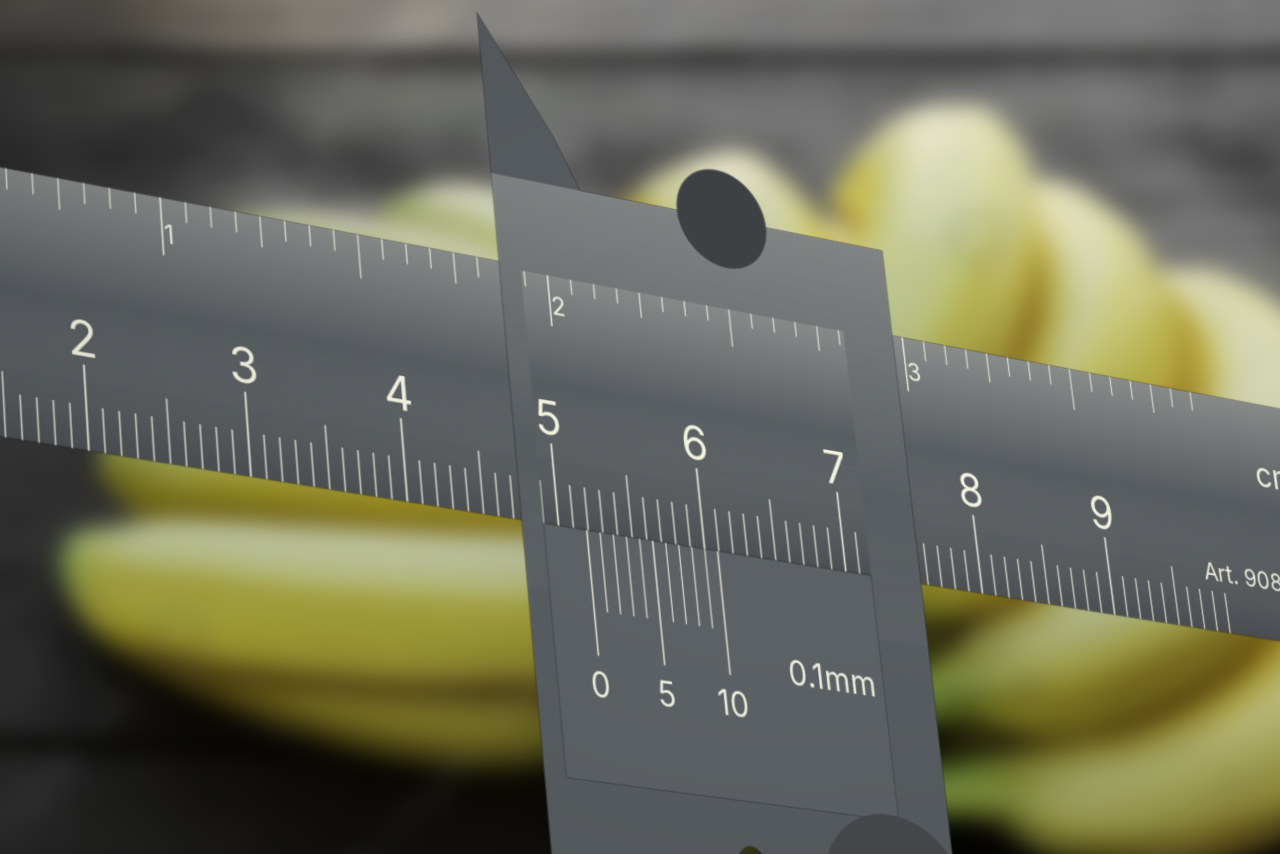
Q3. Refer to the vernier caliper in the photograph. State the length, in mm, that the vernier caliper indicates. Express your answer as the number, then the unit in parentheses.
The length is 51.9 (mm)
